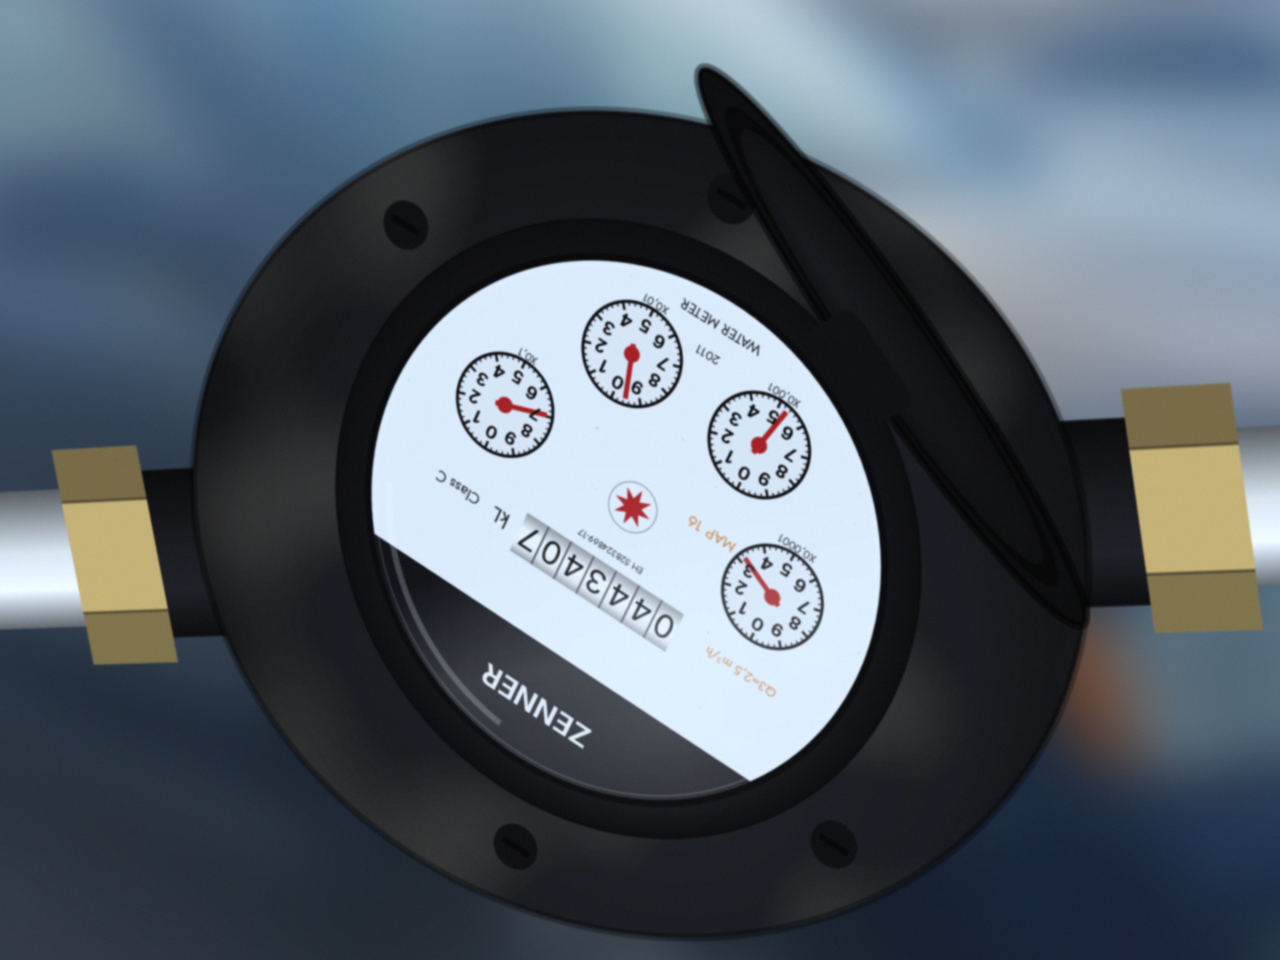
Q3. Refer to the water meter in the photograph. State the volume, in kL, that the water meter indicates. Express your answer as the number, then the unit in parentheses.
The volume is 443407.6953 (kL)
